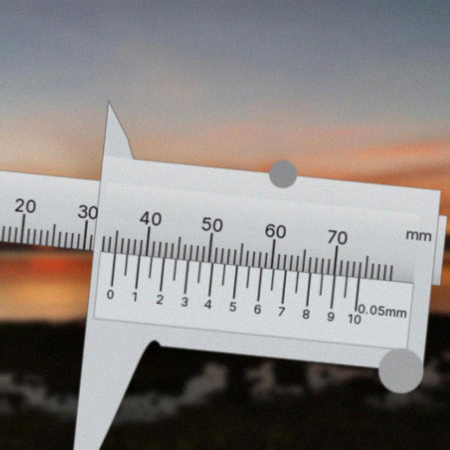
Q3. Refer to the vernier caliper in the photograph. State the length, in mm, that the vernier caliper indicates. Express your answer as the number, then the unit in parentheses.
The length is 35.0 (mm)
